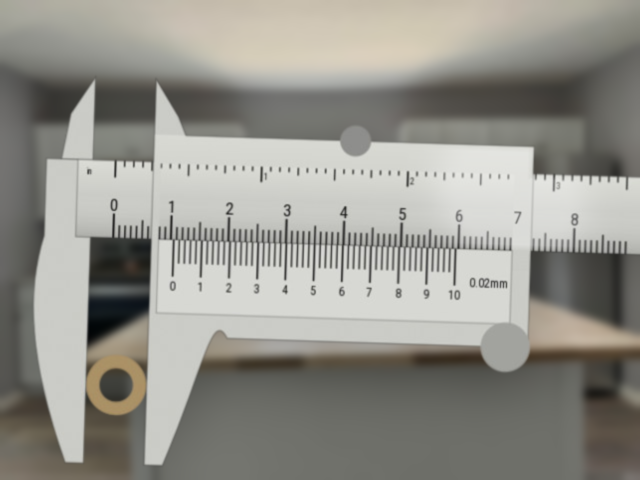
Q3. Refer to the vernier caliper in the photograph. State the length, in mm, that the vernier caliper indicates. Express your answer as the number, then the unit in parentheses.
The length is 10.5 (mm)
